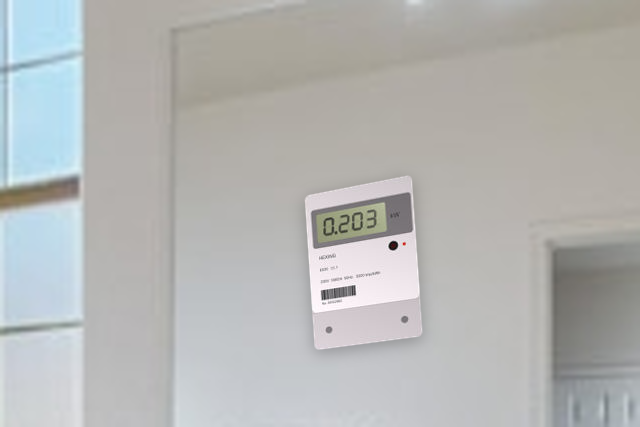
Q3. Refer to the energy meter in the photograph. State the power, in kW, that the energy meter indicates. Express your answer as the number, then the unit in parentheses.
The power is 0.203 (kW)
